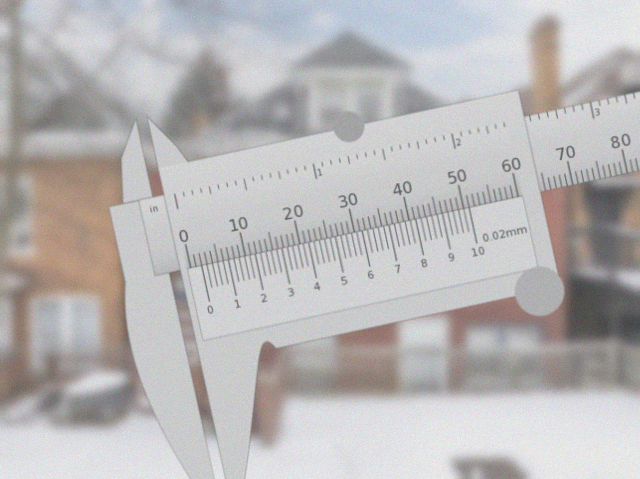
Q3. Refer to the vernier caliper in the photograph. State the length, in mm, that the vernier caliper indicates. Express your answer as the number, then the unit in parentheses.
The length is 2.0 (mm)
